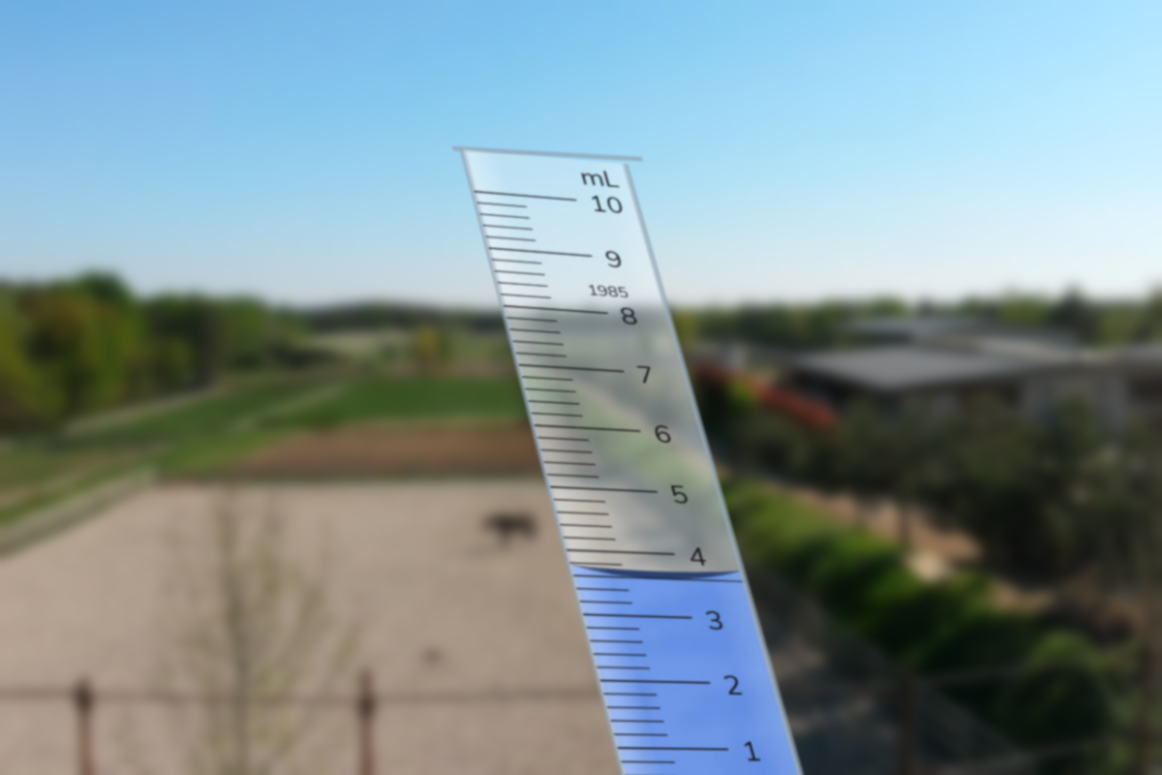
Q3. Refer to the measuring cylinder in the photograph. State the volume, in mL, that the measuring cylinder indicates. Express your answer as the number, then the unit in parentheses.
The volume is 3.6 (mL)
